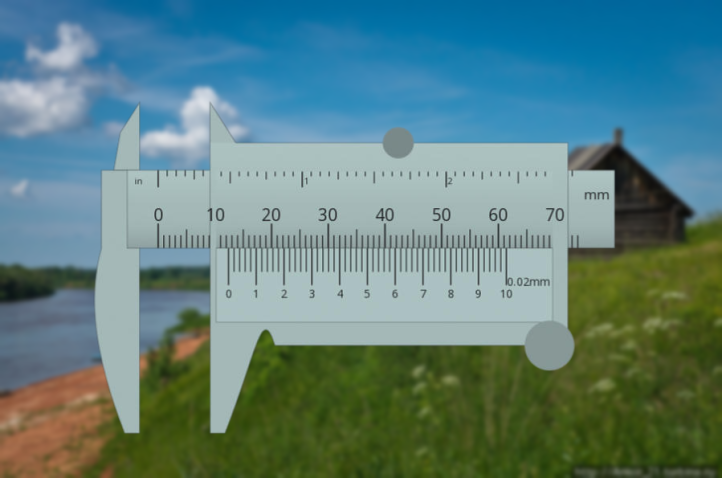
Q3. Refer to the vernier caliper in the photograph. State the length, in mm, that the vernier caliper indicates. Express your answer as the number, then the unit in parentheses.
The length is 12.4 (mm)
